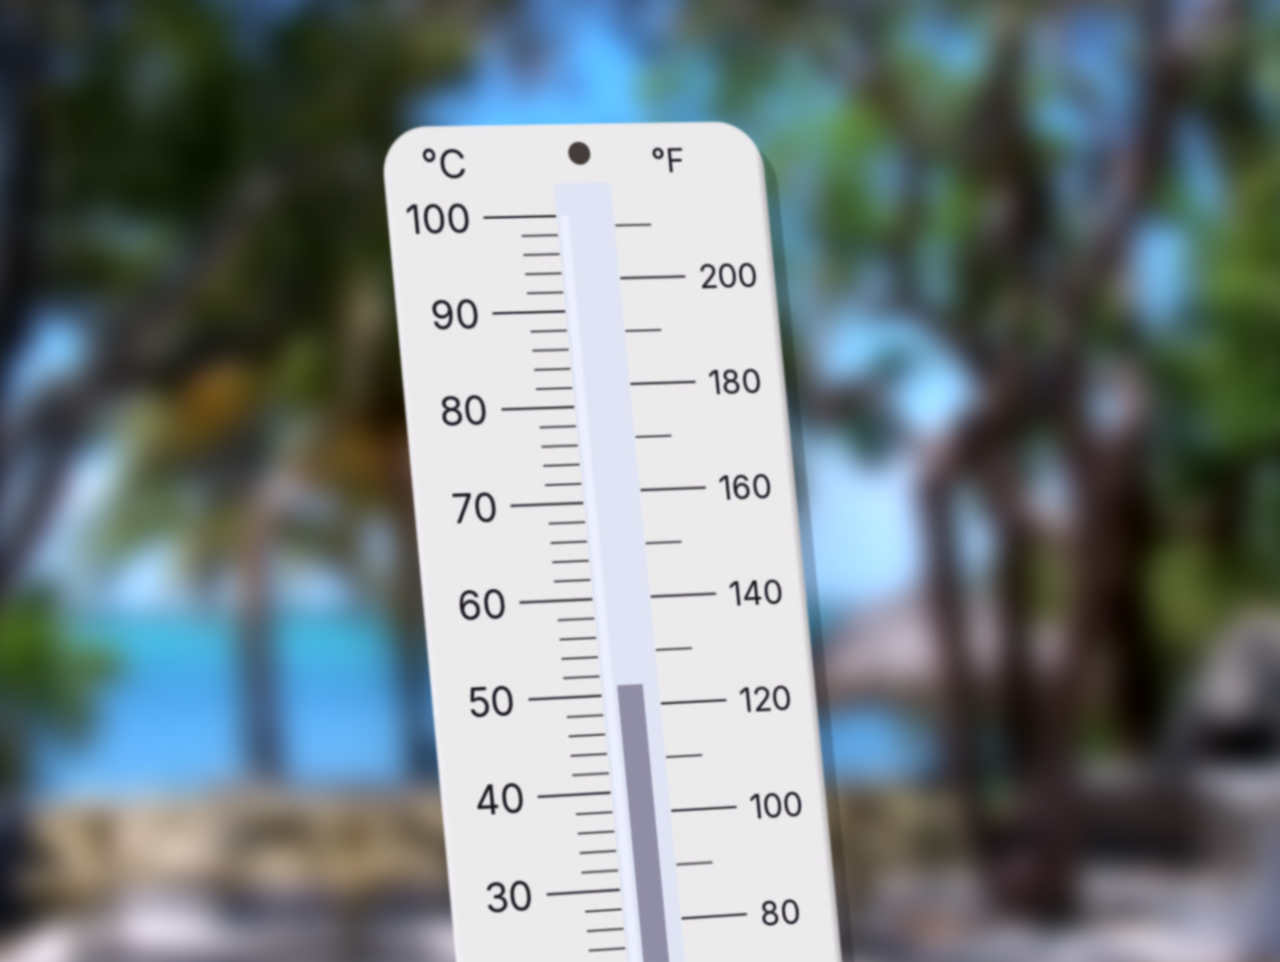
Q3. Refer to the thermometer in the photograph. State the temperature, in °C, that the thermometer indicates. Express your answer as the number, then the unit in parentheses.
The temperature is 51 (°C)
